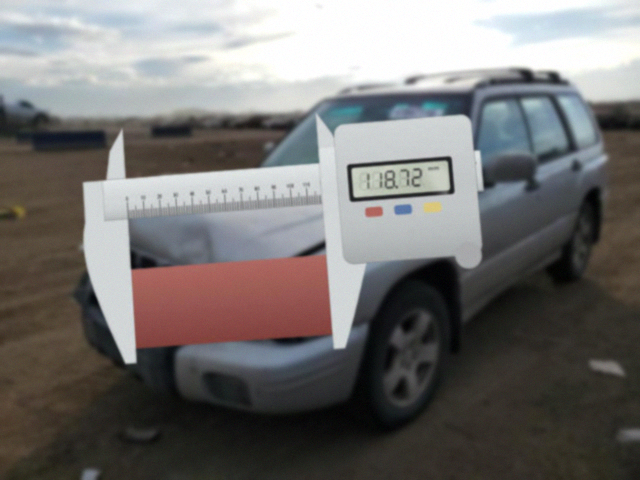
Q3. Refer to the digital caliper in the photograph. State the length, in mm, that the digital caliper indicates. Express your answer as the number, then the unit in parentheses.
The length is 118.72 (mm)
